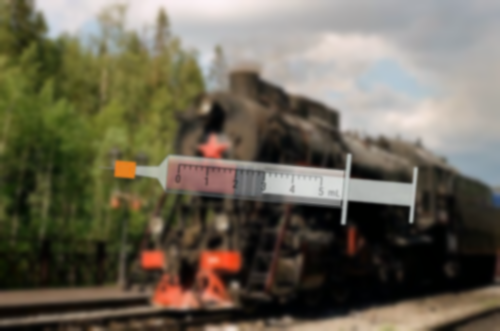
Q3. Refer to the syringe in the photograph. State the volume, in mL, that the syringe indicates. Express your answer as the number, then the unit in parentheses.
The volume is 2 (mL)
